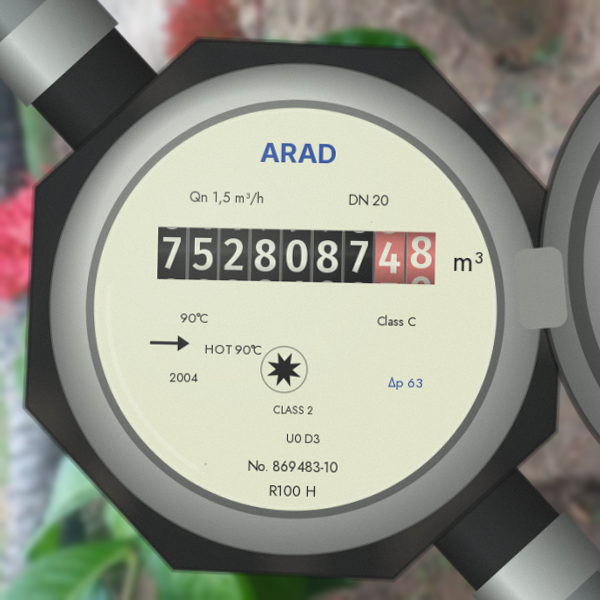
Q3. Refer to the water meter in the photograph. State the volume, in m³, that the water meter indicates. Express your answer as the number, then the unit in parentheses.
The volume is 7528087.48 (m³)
